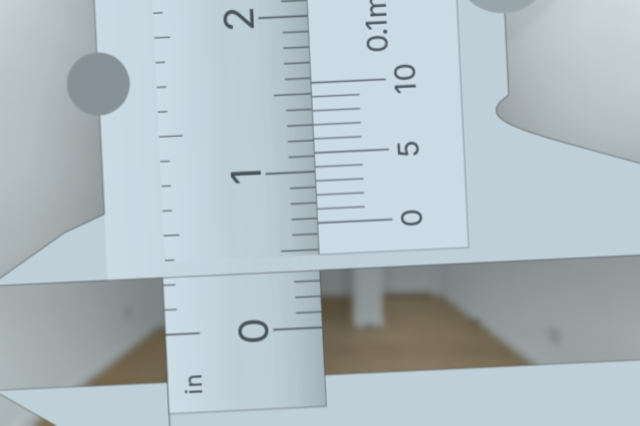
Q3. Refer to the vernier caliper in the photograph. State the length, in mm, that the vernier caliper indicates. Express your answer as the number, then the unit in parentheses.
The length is 6.7 (mm)
